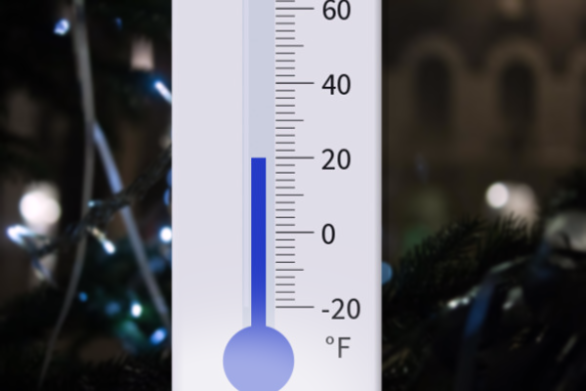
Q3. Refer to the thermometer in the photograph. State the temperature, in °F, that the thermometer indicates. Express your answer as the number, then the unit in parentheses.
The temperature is 20 (°F)
